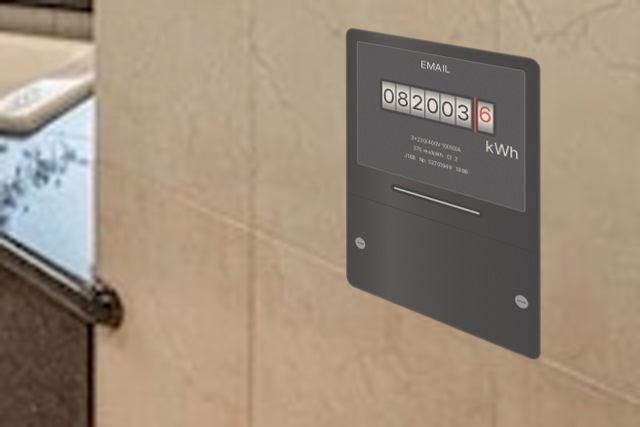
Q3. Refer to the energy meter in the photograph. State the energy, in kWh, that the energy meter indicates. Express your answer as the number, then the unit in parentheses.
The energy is 82003.6 (kWh)
